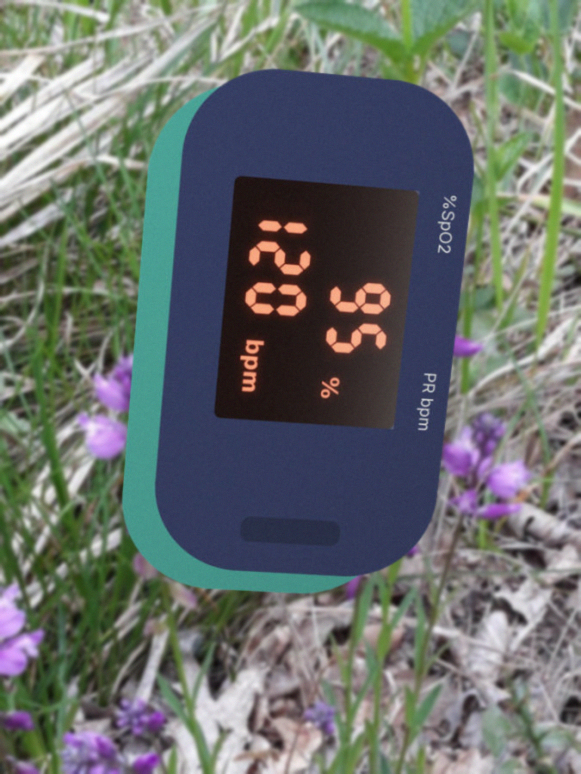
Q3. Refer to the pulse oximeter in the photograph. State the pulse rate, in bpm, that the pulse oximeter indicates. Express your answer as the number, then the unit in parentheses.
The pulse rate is 120 (bpm)
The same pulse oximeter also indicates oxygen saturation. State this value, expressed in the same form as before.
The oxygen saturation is 95 (%)
